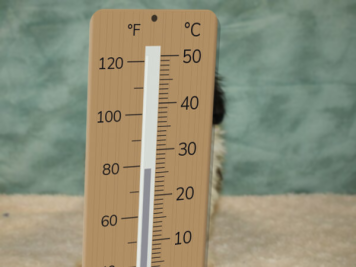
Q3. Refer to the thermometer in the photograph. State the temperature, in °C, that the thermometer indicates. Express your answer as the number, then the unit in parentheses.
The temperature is 26 (°C)
